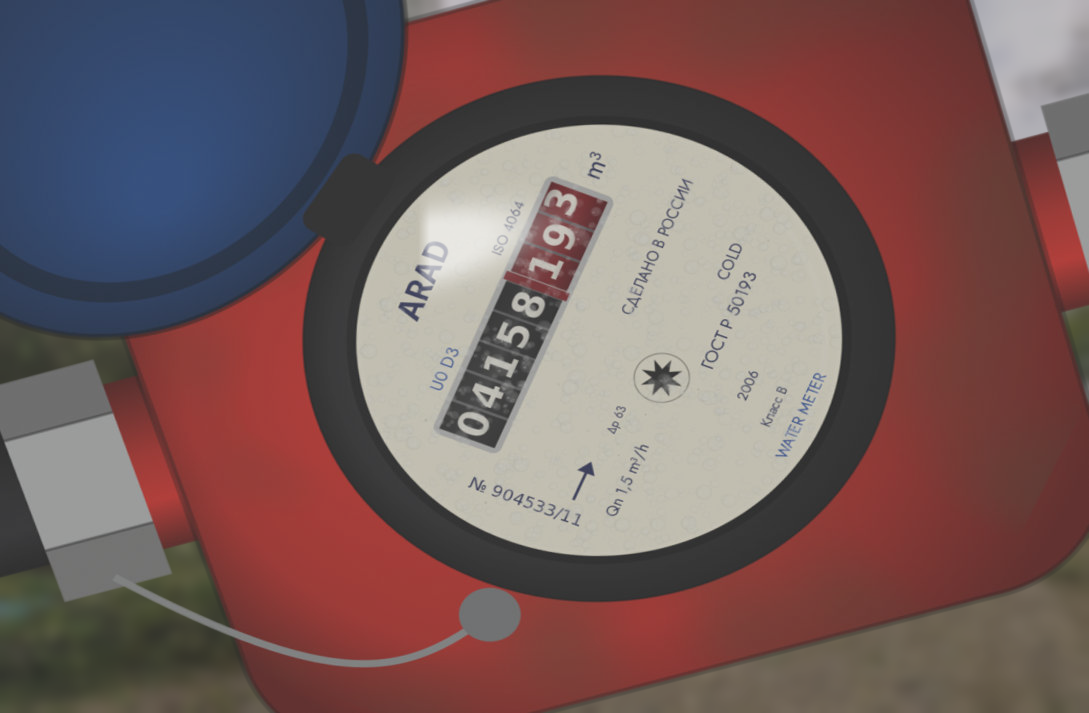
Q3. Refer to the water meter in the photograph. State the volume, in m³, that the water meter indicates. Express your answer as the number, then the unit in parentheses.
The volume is 4158.193 (m³)
